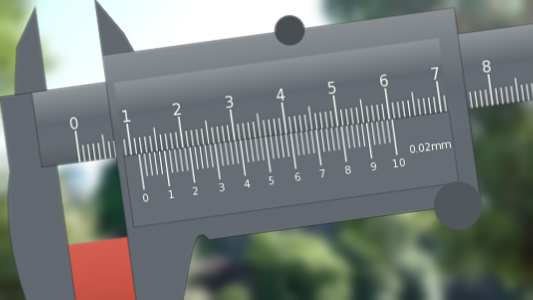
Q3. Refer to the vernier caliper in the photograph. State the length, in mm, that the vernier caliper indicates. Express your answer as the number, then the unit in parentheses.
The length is 11.5 (mm)
